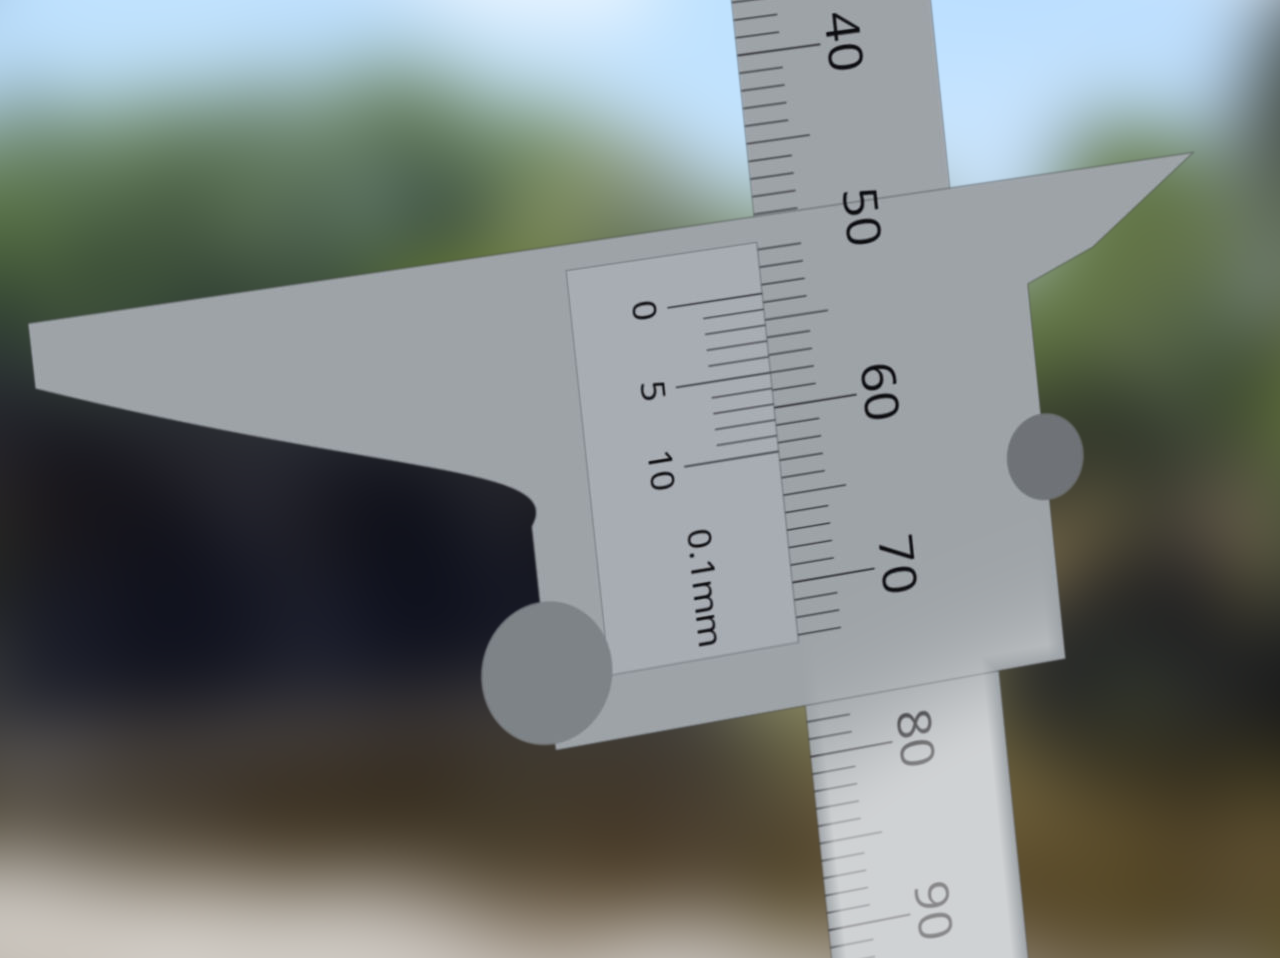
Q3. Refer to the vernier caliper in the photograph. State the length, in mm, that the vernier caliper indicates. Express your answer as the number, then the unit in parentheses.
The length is 53.5 (mm)
